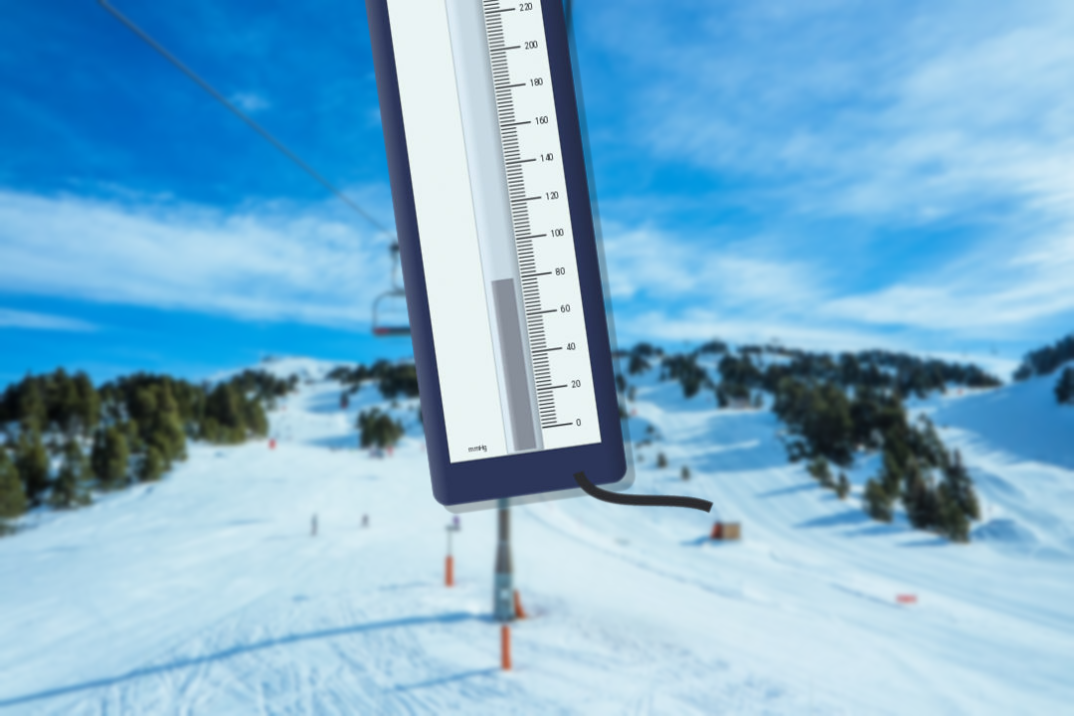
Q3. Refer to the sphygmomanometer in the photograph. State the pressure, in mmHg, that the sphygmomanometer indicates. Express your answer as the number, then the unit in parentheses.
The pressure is 80 (mmHg)
